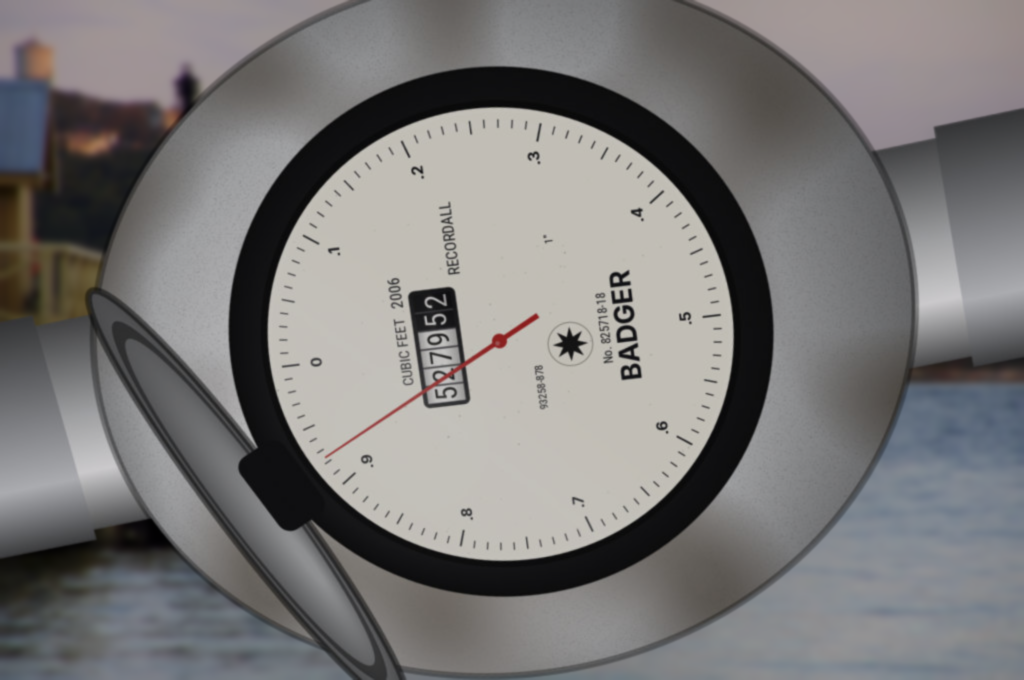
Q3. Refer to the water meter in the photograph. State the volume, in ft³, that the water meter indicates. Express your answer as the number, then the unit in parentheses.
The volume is 527951.92 (ft³)
